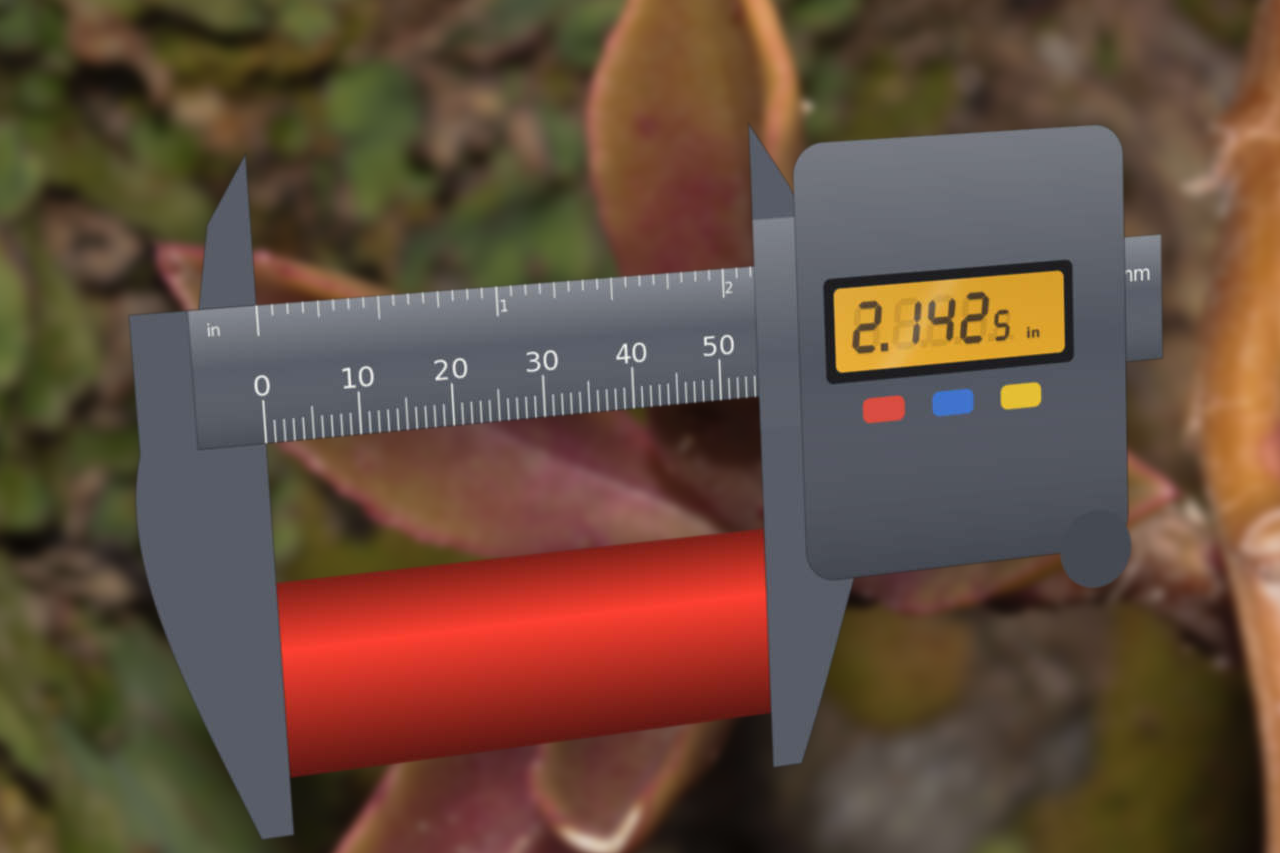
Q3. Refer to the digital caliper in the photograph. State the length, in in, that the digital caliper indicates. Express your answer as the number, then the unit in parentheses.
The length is 2.1425 (in)
